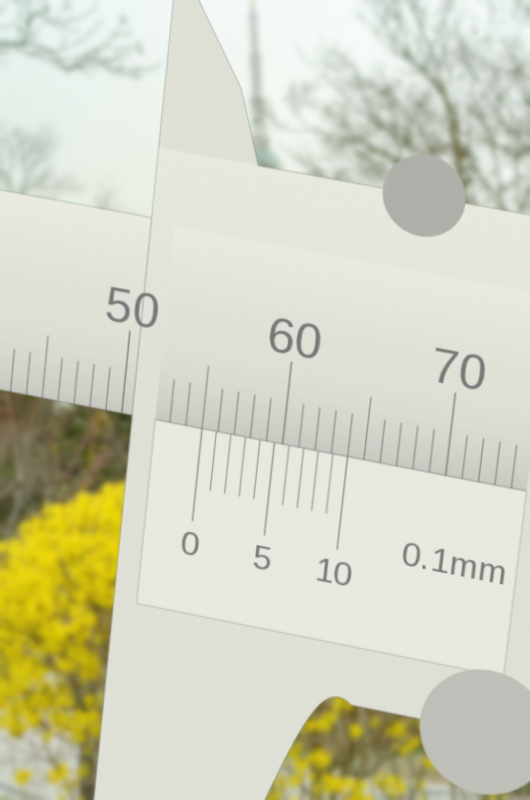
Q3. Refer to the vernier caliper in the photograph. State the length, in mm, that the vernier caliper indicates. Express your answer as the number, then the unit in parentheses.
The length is 55.0 (mm)
